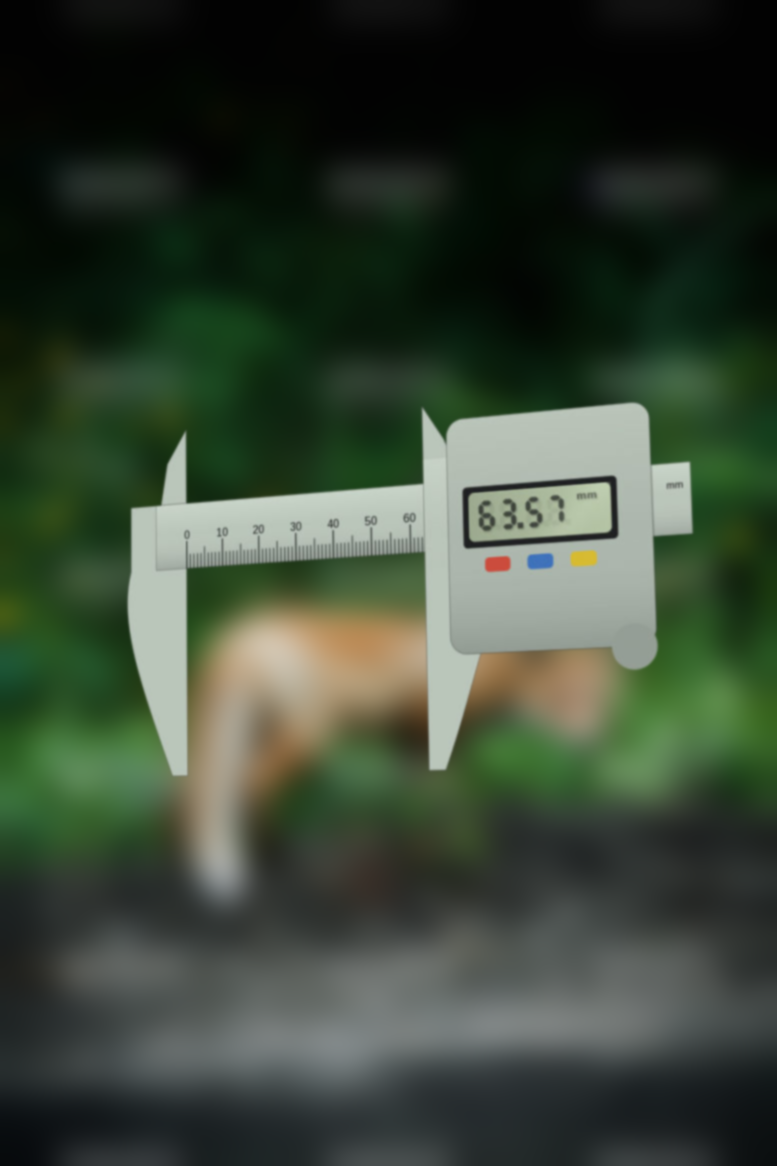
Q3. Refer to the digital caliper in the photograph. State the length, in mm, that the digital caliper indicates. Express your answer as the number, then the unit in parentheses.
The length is 63.57 (mm)
